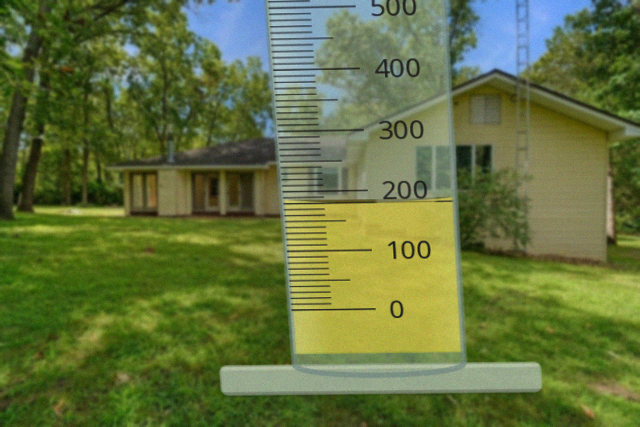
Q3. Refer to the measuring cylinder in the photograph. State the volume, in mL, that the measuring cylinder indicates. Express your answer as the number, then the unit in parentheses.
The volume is 180 (mL)
